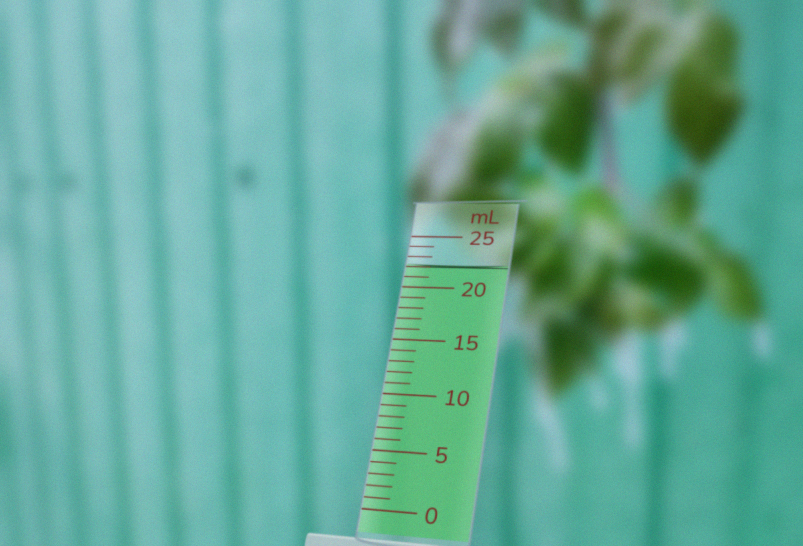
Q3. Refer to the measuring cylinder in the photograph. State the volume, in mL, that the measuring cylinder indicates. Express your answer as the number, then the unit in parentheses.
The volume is 22 (mL)
